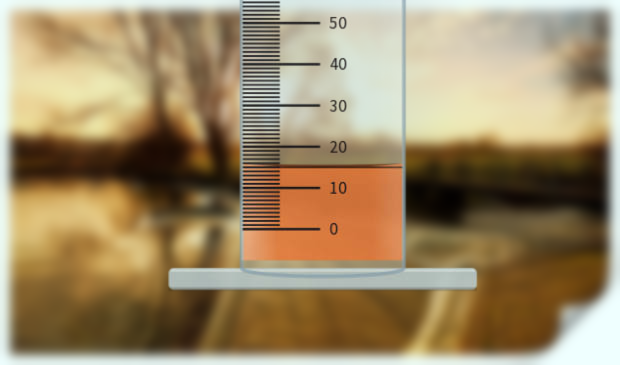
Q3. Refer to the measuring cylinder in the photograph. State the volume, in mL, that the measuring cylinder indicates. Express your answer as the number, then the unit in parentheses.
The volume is 15 (mL)
